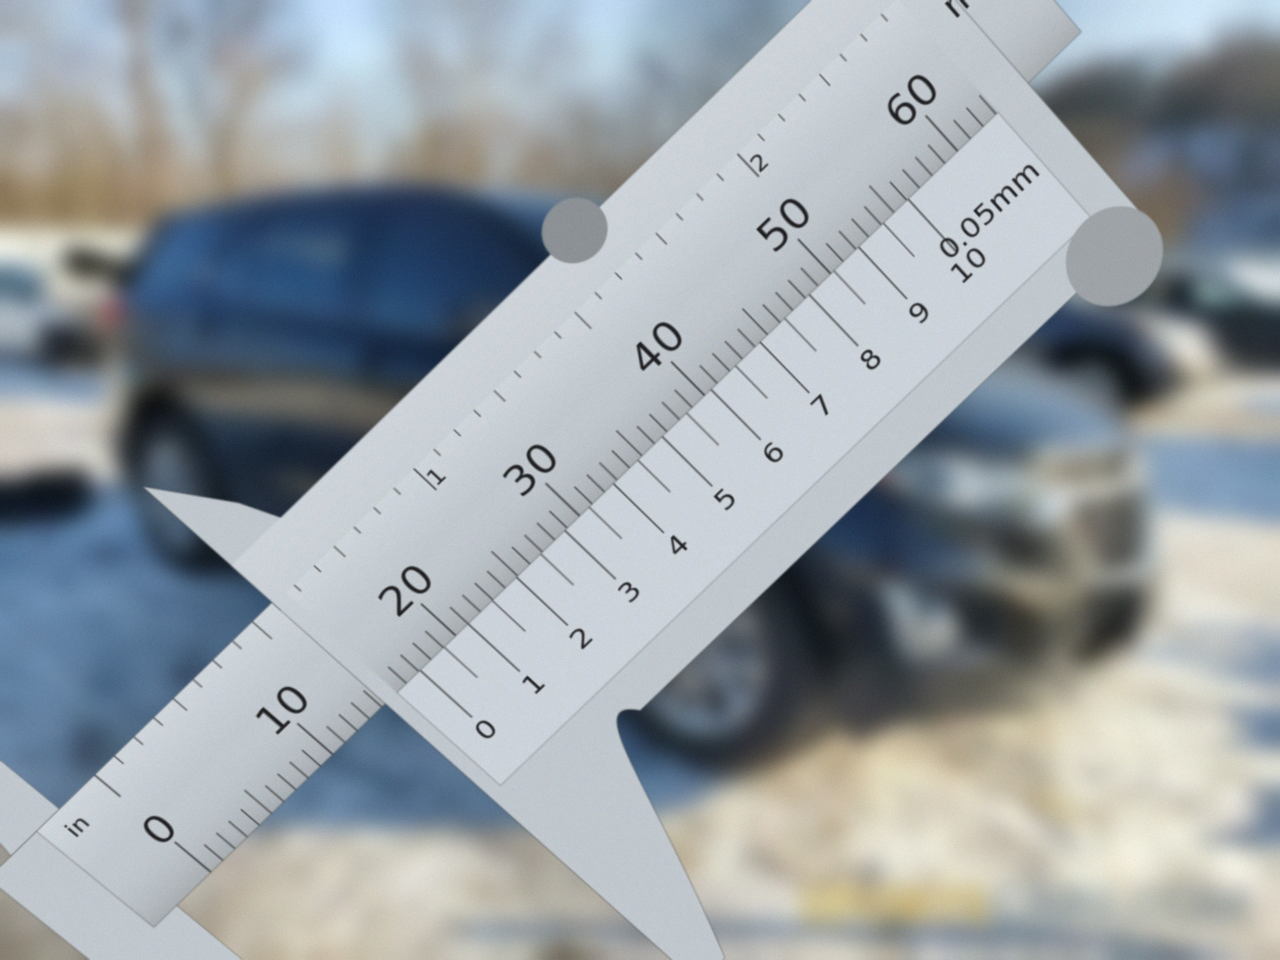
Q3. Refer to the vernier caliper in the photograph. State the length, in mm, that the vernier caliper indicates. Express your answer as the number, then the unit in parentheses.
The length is 17.1 (mm)
